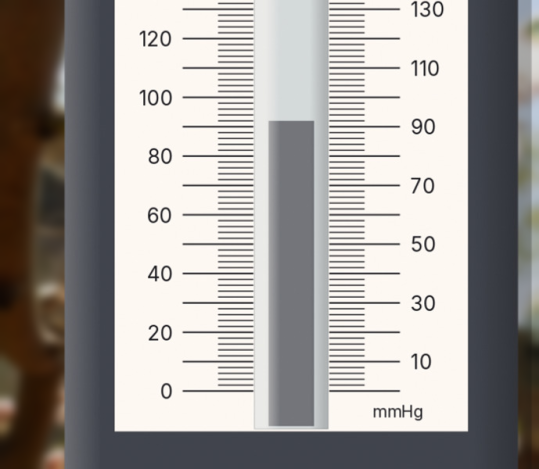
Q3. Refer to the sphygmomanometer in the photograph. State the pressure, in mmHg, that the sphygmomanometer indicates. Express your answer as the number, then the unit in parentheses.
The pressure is 92 (mmHg)
